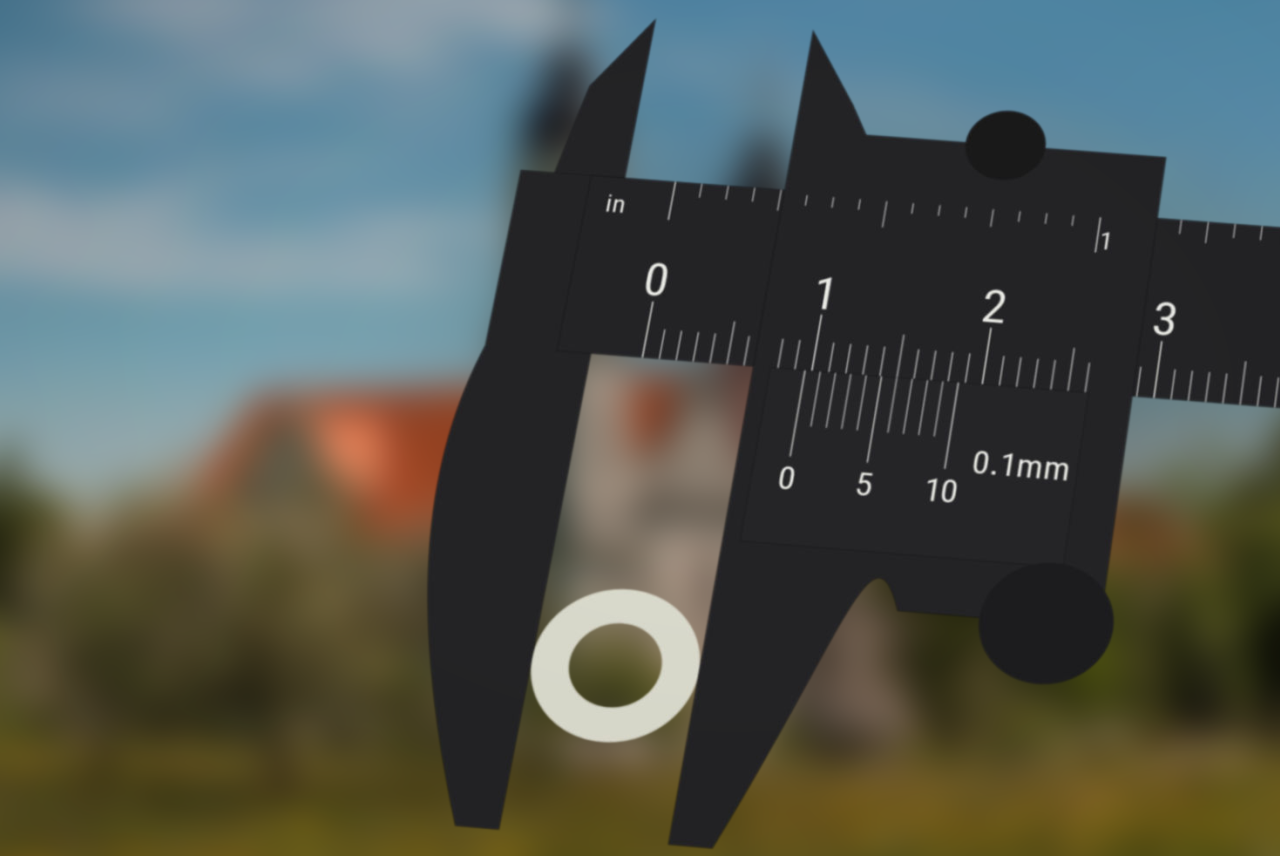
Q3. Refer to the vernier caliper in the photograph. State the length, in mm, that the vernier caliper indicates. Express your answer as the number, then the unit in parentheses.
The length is 9.6 (mm)
